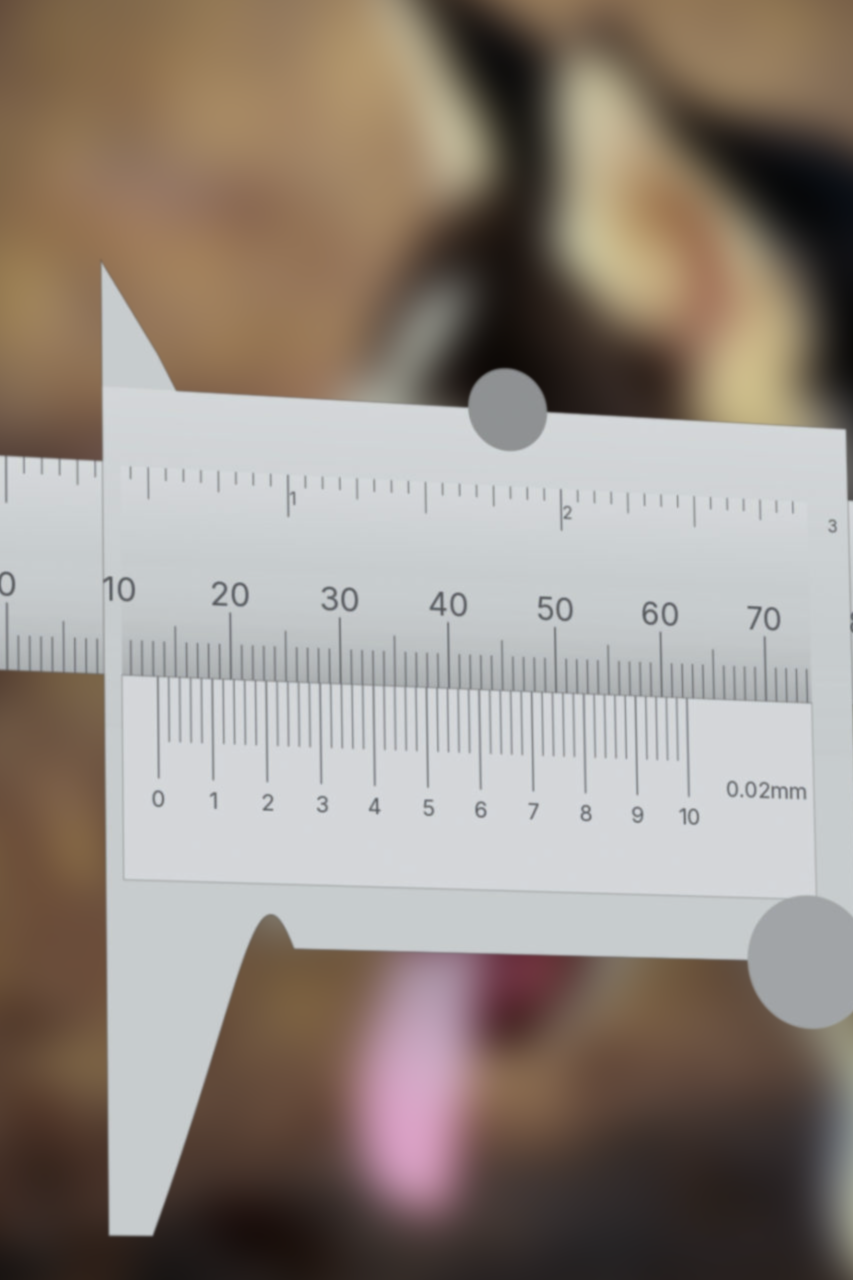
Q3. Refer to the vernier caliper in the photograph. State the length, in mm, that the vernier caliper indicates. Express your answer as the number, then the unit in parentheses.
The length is 13.4 (mm)
